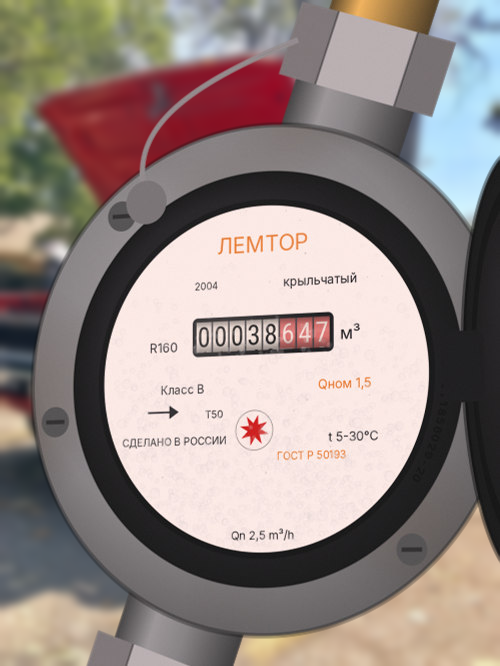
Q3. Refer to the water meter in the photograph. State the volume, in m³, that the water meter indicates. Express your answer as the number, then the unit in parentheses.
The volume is 38.647 (m³)
